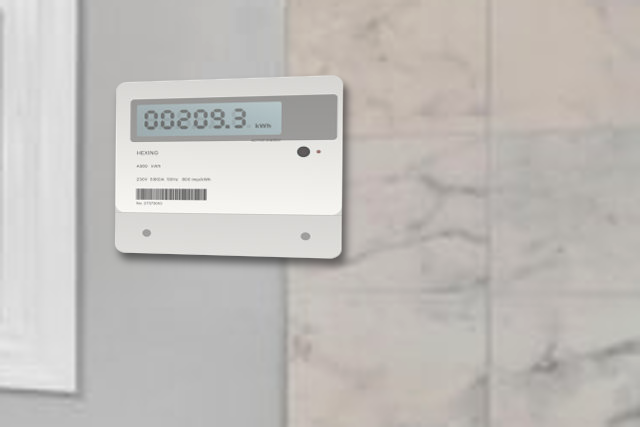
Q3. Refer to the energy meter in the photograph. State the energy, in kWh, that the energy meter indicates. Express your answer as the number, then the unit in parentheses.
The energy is 209.3 (kWh)
